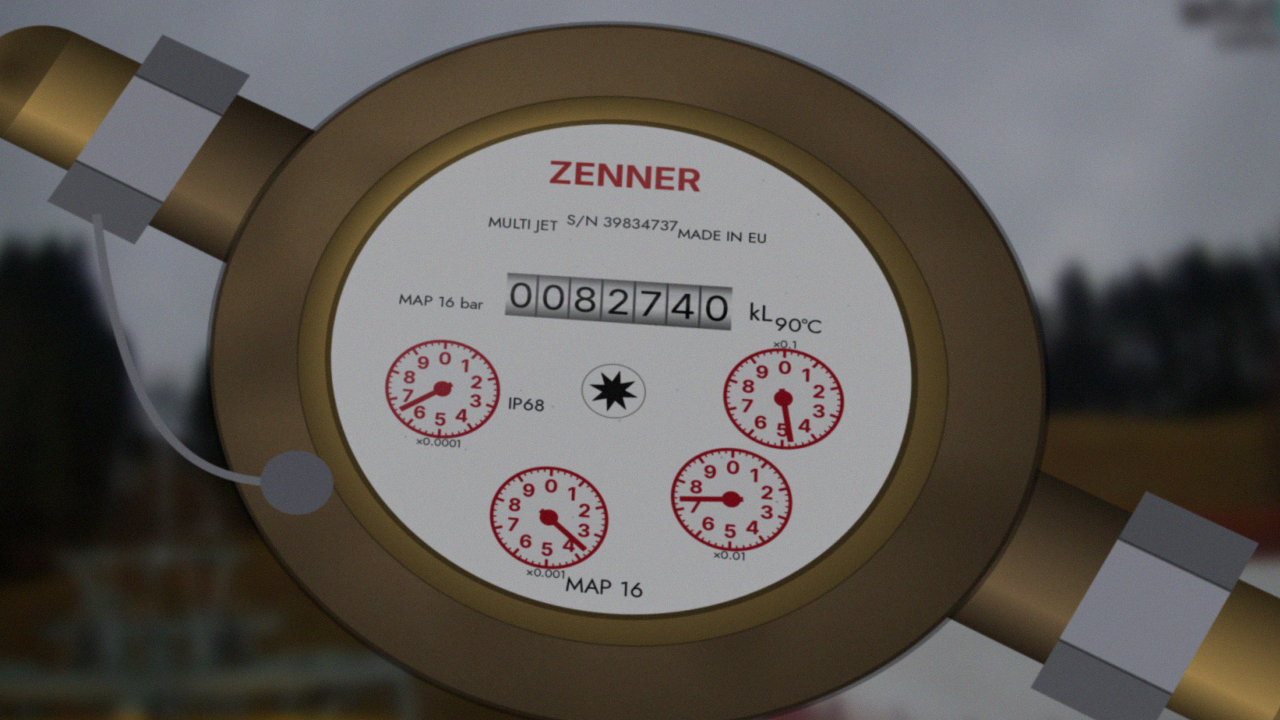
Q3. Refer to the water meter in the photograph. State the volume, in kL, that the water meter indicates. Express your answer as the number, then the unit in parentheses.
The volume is 82740.4736 (kL)
